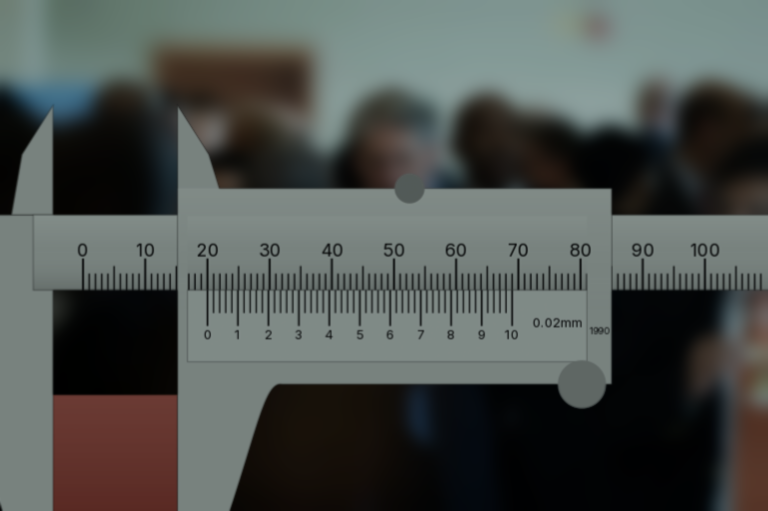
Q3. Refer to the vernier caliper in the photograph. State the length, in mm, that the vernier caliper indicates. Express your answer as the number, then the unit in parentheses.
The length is 20.0 (mm)
